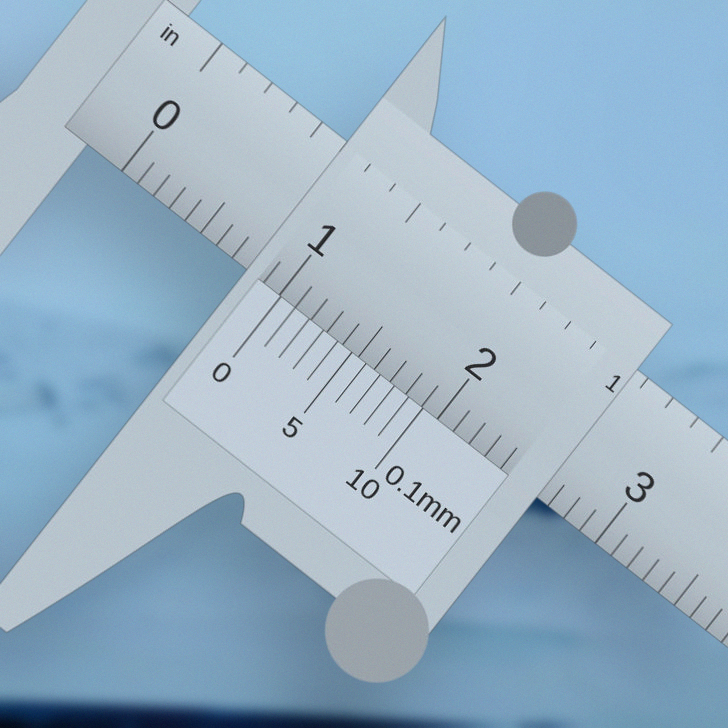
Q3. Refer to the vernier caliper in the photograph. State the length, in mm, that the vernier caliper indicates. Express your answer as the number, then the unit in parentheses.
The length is 10.1 (mm)
